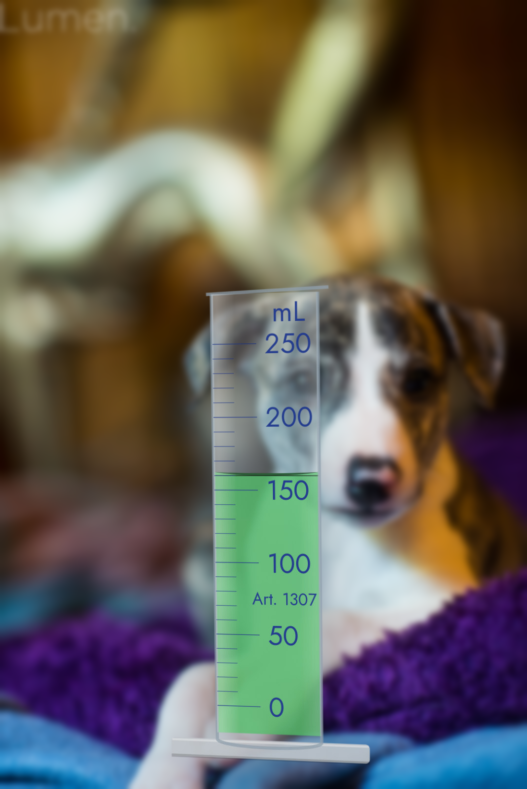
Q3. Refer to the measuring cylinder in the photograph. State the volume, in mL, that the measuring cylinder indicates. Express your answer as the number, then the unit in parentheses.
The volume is 160 (mL)
